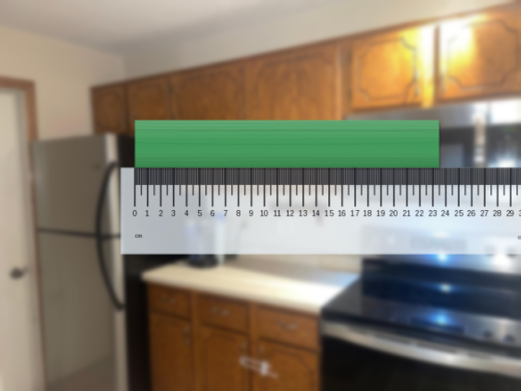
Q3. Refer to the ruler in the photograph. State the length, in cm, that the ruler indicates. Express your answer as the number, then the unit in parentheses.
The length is 23.5 (cm)
